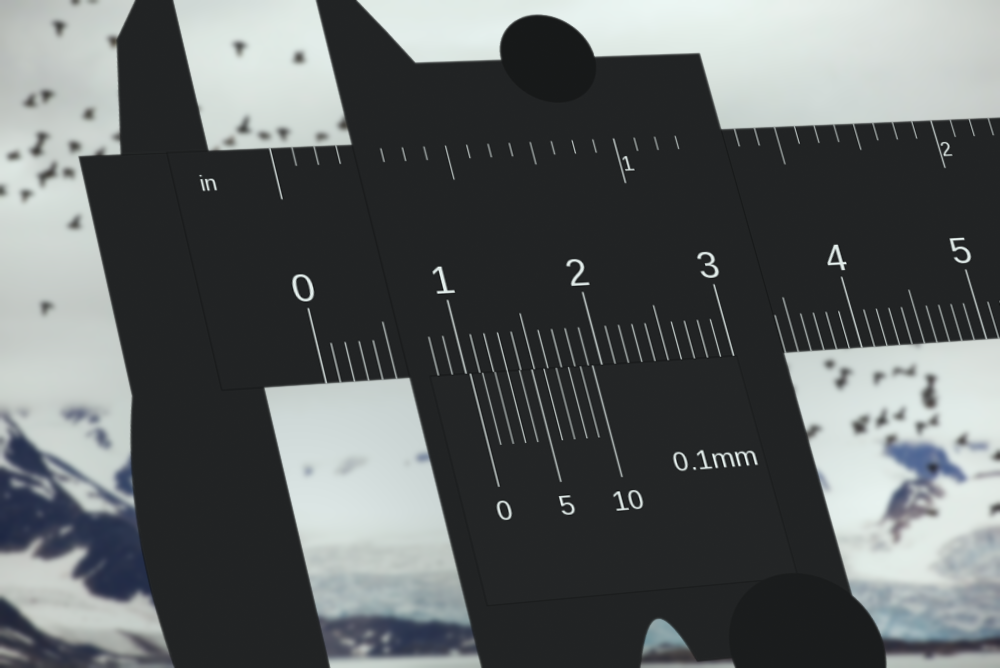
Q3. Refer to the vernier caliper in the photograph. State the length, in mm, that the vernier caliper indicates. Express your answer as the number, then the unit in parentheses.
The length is 10.3 (mm)
